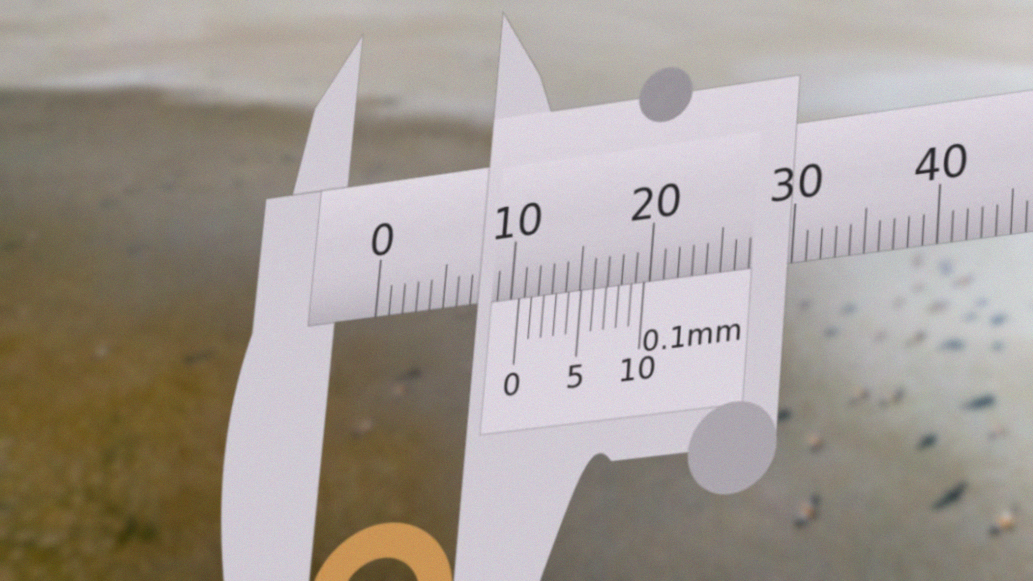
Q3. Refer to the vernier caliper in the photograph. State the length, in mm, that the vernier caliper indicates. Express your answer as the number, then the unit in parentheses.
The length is 10.6 (mm)
